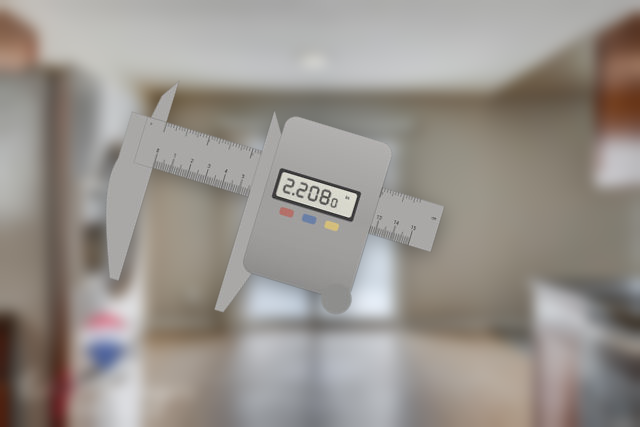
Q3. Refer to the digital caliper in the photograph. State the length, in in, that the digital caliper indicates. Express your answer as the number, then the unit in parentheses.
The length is 2.2080 (in)
